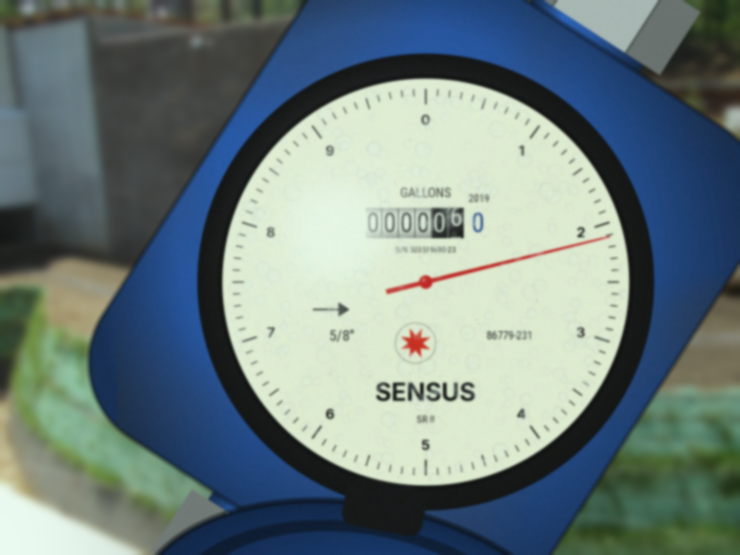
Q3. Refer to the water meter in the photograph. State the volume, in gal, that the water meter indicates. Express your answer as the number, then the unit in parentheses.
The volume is 62.1 (gal)
